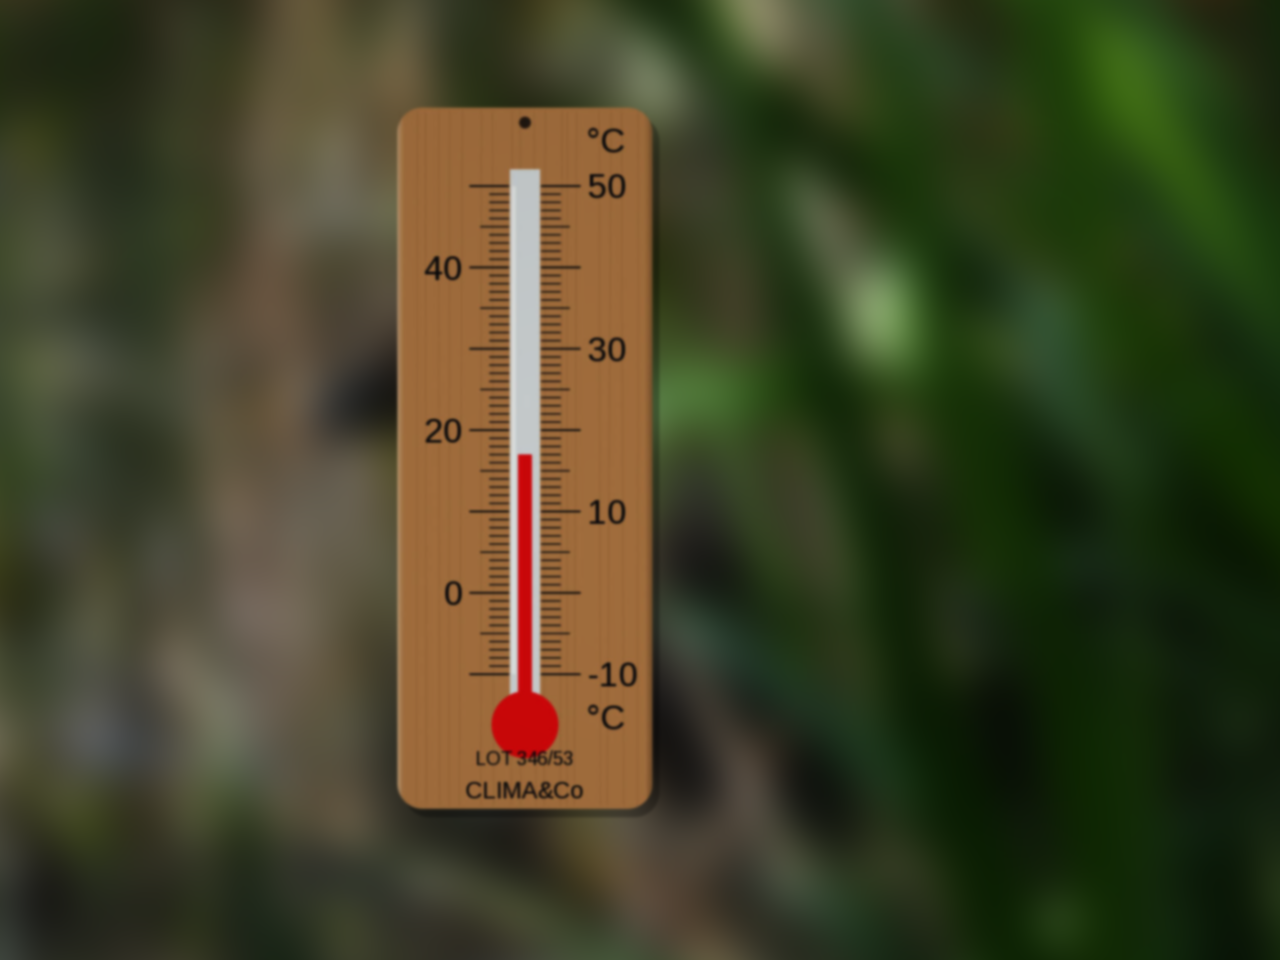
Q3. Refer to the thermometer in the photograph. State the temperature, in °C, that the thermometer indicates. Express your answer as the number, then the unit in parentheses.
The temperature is 17 (°C)
